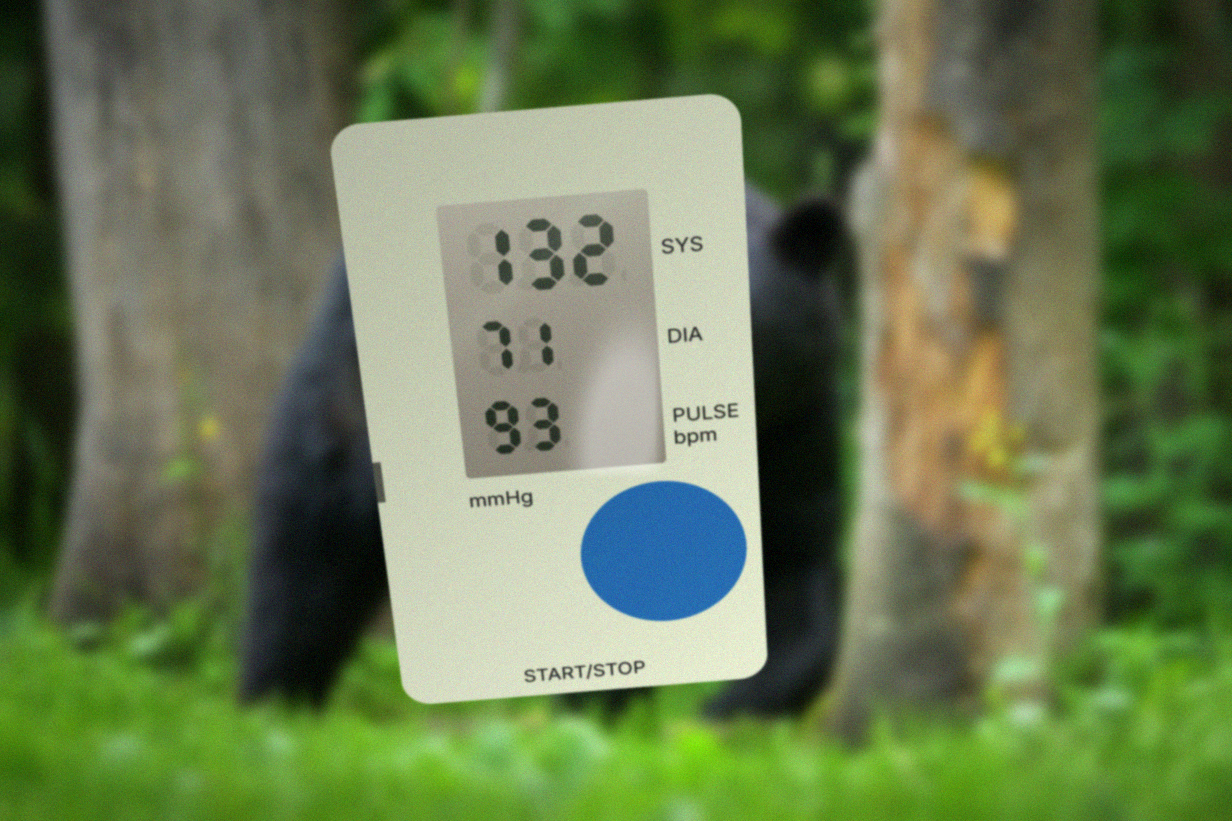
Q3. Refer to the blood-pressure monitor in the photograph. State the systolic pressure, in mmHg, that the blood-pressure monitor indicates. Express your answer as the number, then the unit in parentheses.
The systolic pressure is 132 (mmHg)
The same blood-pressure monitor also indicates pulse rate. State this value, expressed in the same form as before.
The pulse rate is 93 (bpm)
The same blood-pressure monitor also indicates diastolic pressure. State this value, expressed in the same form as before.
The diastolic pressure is 71 (mmHg)
